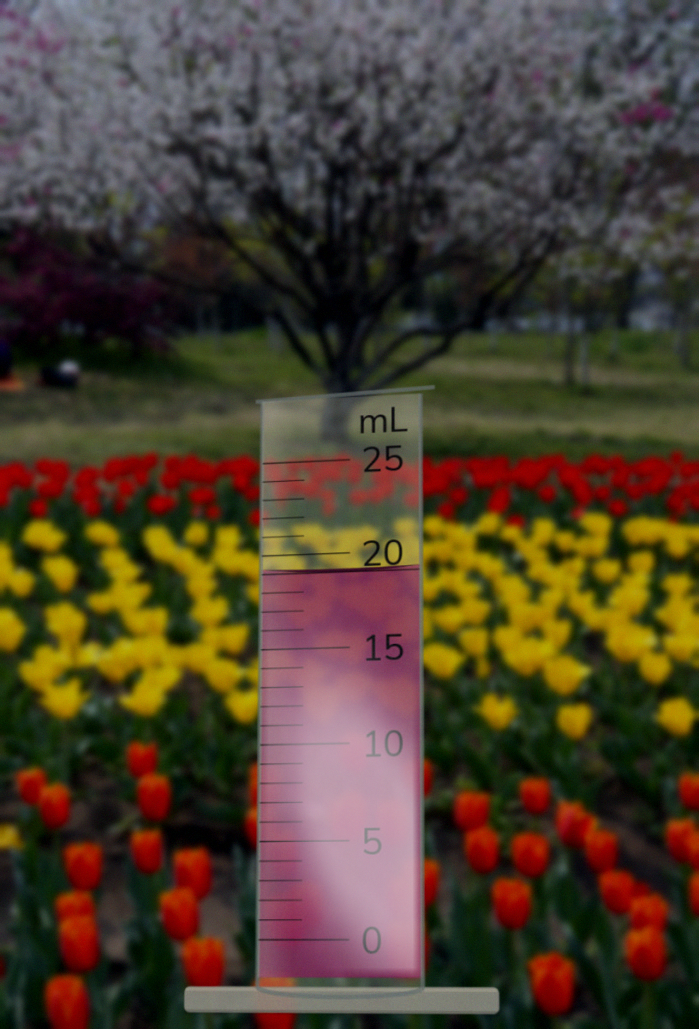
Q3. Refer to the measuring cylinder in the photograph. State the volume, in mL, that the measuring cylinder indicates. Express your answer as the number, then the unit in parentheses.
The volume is 19 (mL)
